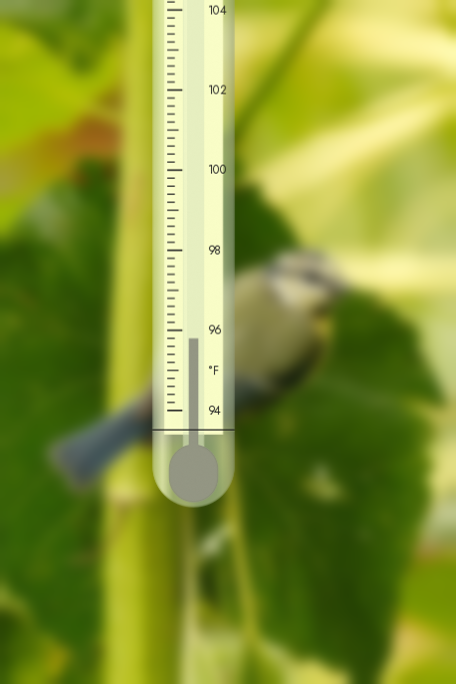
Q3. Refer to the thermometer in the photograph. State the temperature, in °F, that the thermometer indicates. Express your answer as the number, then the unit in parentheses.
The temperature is 95.8 (°F)
